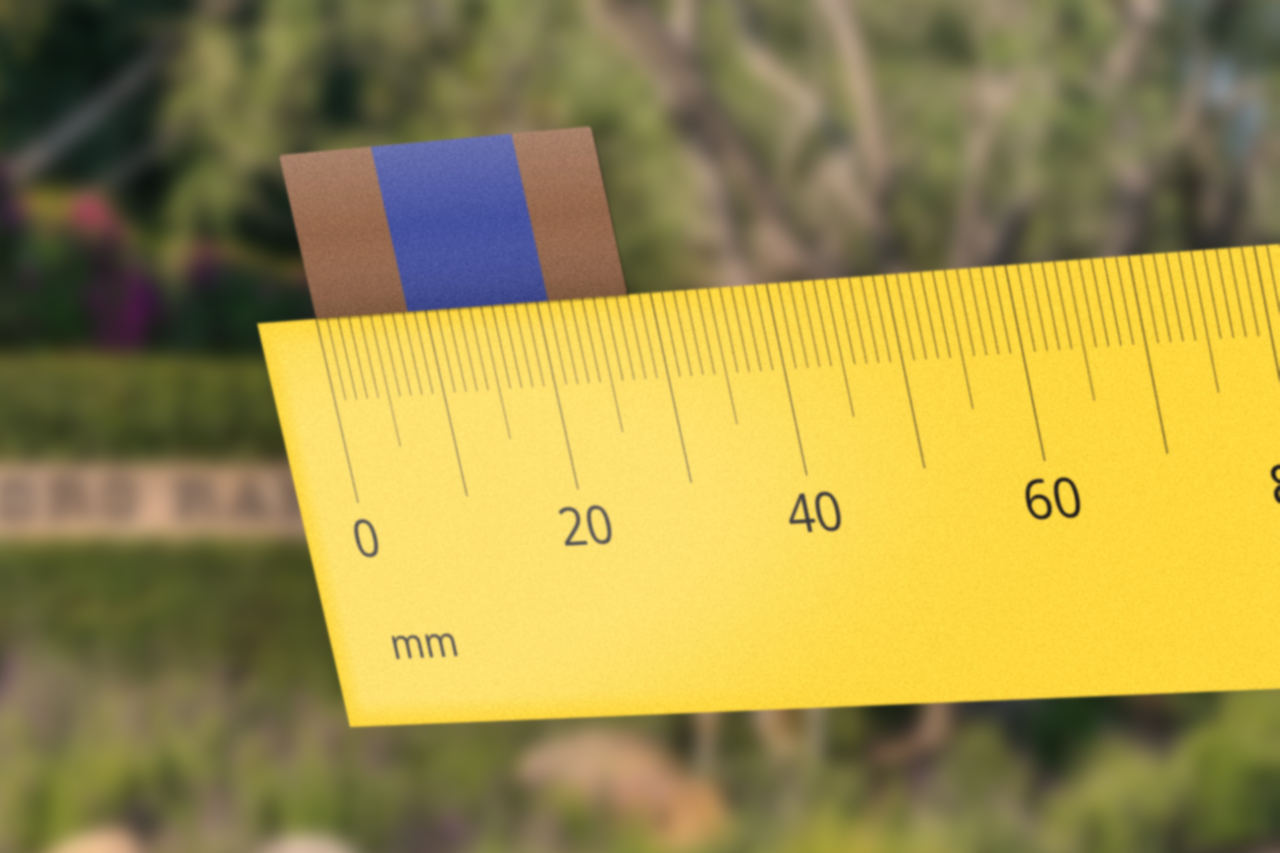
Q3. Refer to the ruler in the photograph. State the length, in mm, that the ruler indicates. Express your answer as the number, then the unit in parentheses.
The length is 28 (mm)
